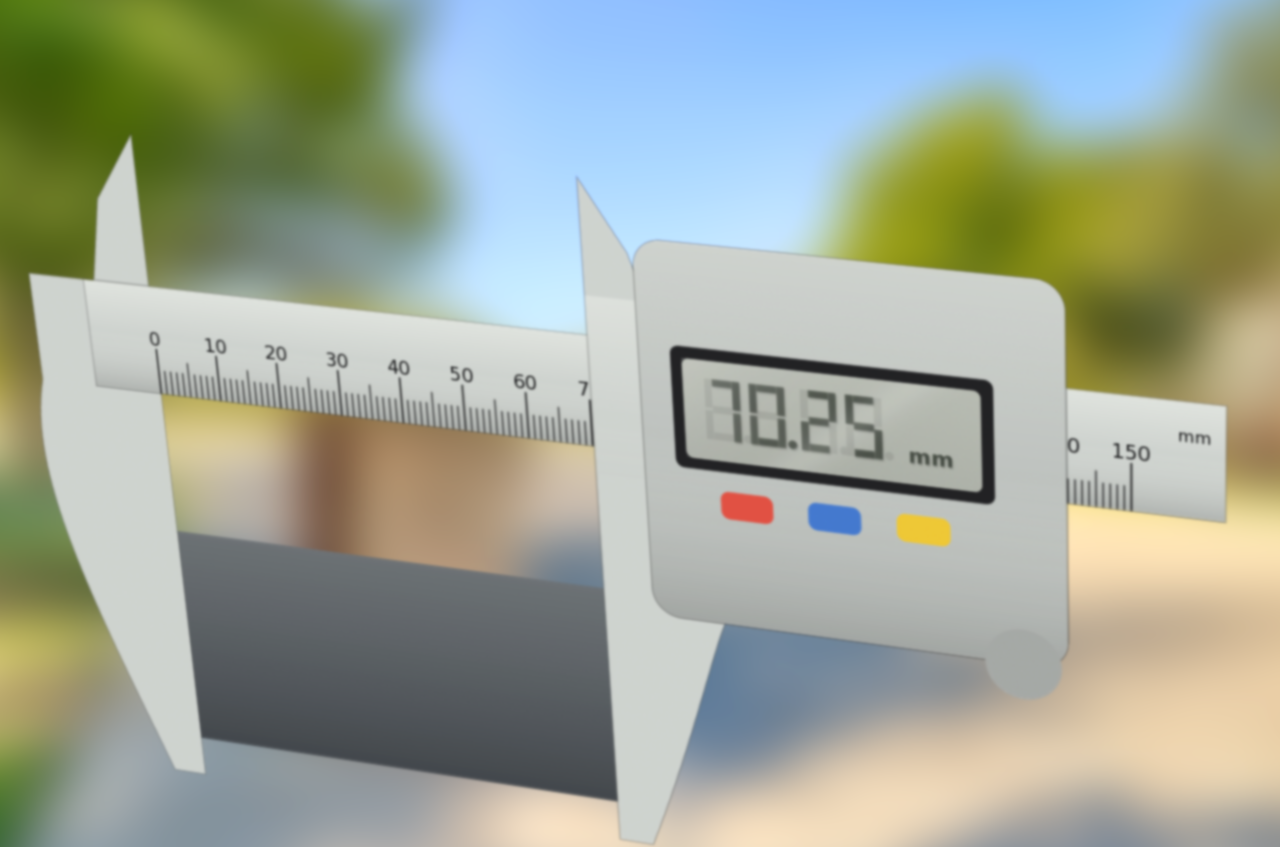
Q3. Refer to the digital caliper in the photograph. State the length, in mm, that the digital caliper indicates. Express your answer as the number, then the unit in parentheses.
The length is 70.25 (mm)
